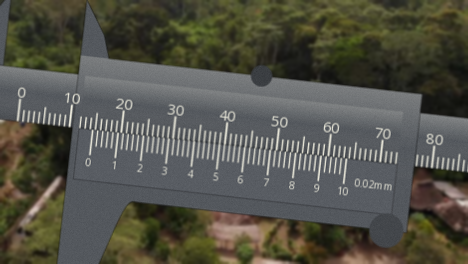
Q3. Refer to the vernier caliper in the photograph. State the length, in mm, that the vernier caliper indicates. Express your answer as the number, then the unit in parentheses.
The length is 14.5 (mm)
